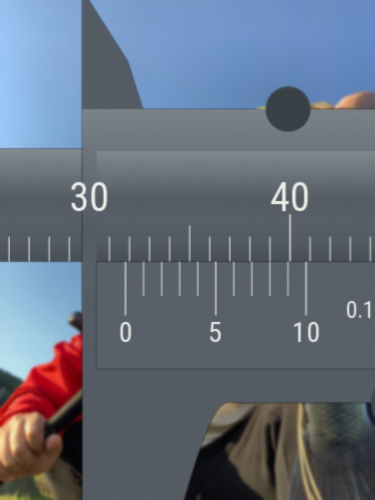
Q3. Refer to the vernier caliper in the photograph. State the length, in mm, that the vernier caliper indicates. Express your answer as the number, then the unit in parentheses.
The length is 31.8 (mm)
